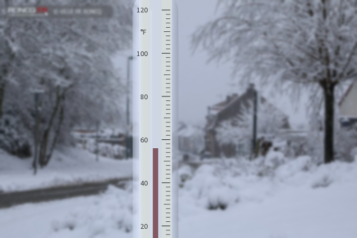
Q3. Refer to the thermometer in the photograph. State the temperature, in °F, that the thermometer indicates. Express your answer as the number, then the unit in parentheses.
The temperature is 56 (°F)
